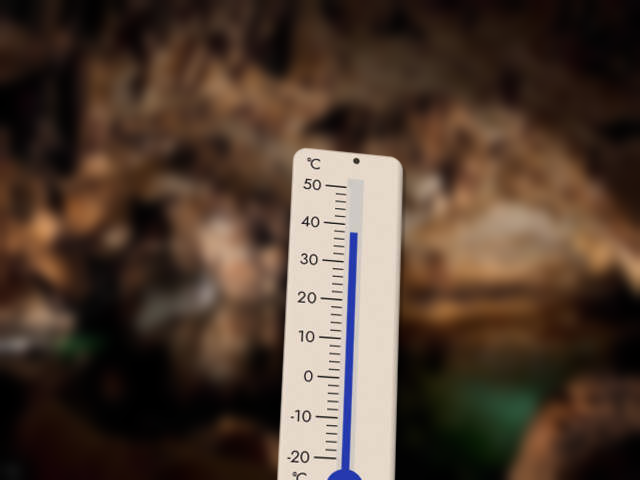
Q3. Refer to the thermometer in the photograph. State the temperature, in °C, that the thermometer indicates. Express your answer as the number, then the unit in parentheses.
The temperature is 38 (°C)
